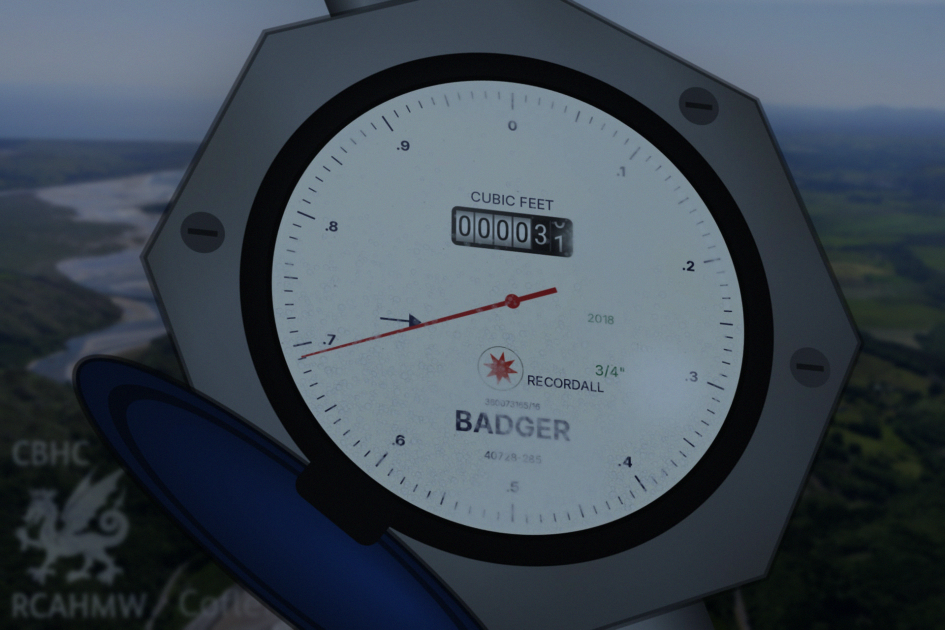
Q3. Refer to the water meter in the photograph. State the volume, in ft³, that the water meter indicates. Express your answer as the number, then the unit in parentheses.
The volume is 30.69 (ft³)
